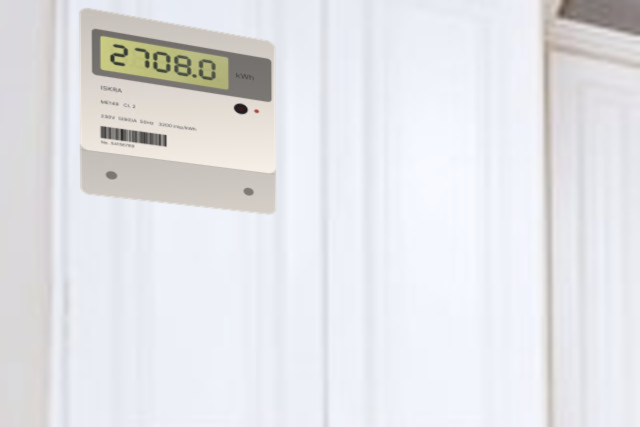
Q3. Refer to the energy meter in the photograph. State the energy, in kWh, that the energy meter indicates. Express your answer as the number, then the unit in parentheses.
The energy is 2708.0 (kWh)
